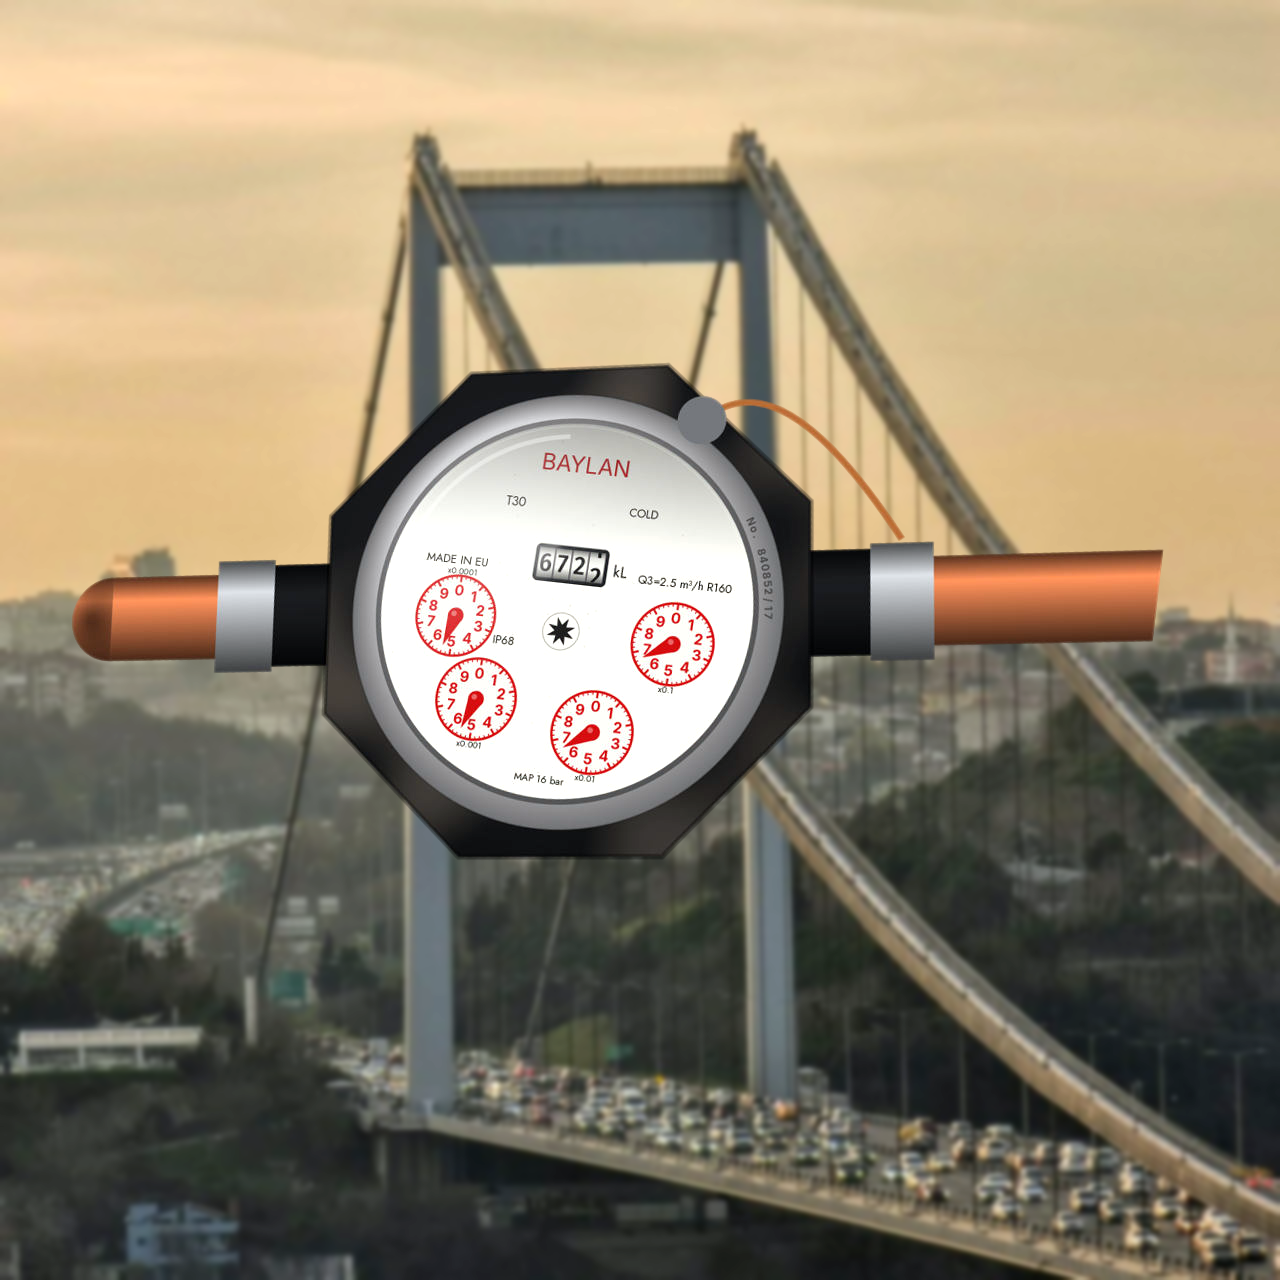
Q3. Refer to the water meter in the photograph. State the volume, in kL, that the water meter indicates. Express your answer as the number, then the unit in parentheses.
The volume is 6721.6655 (kL)
